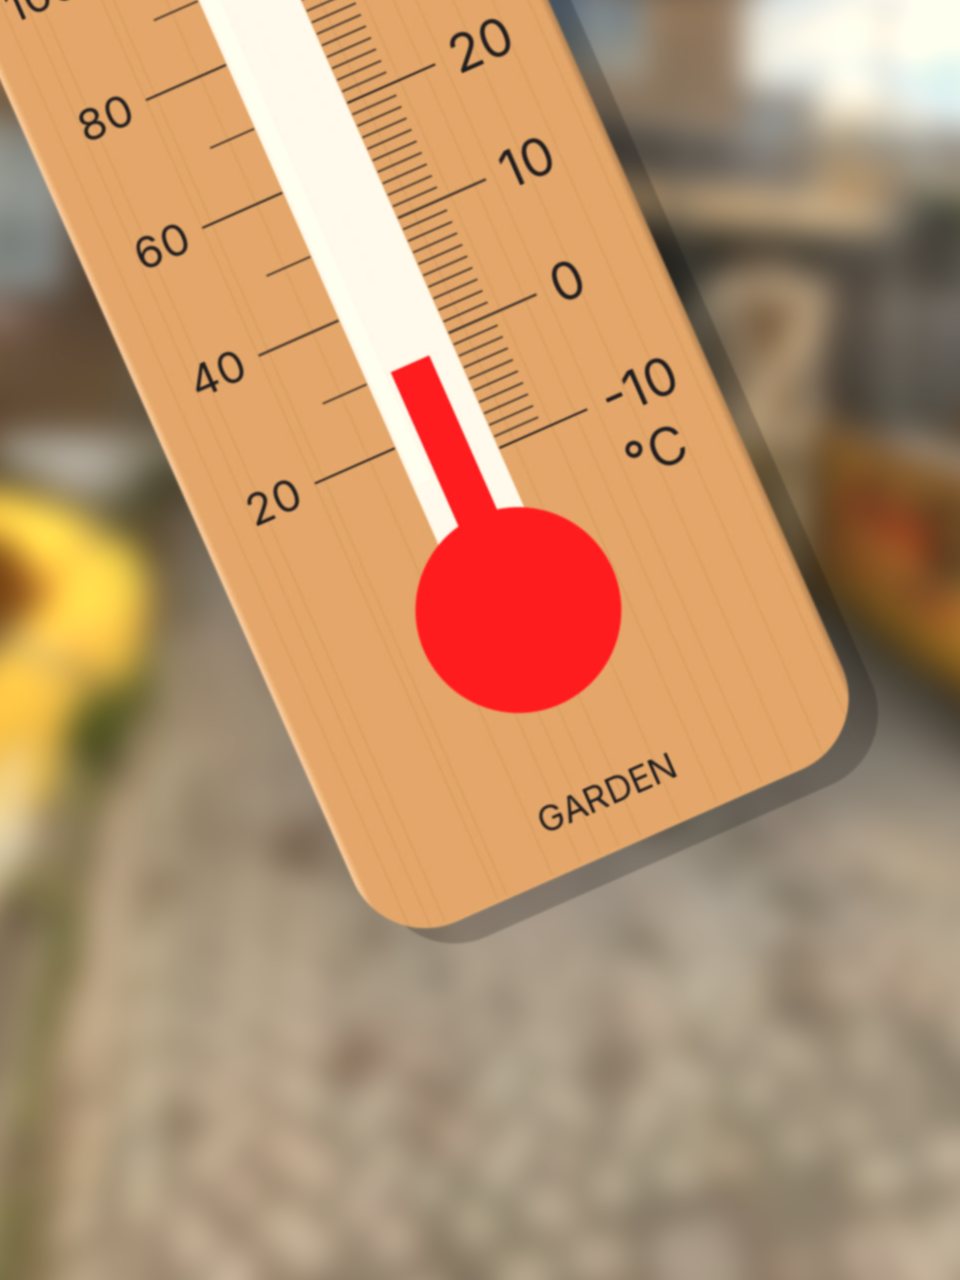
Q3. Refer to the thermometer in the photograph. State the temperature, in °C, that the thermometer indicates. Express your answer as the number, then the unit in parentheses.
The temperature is -1 (°C)
